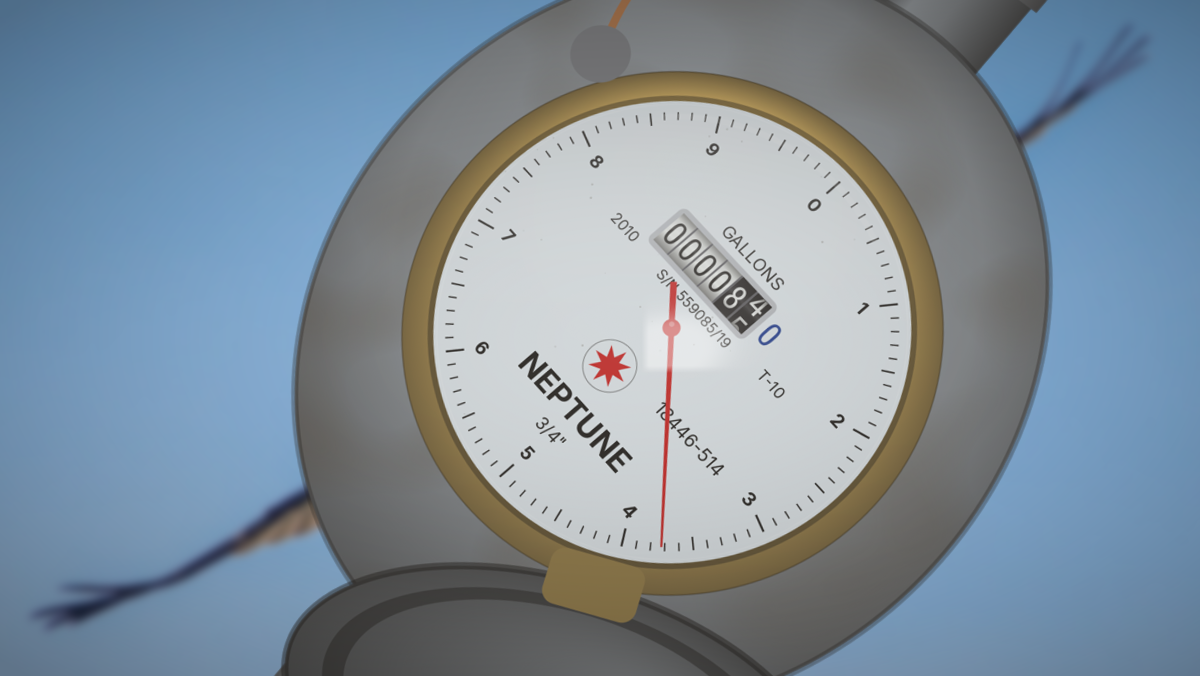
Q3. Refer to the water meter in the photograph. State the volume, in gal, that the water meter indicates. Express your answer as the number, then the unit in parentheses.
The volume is 843.7 (gal)
